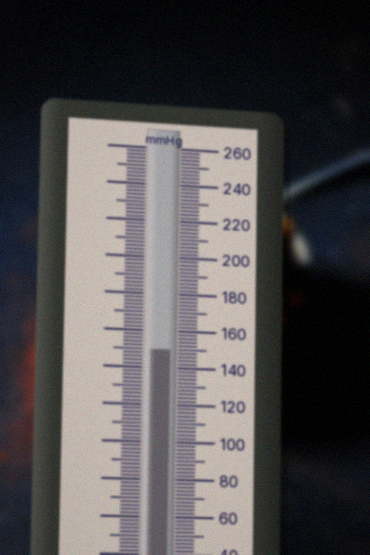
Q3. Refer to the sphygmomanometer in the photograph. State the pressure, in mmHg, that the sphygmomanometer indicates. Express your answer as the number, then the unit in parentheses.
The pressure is 150 (mmHg)
